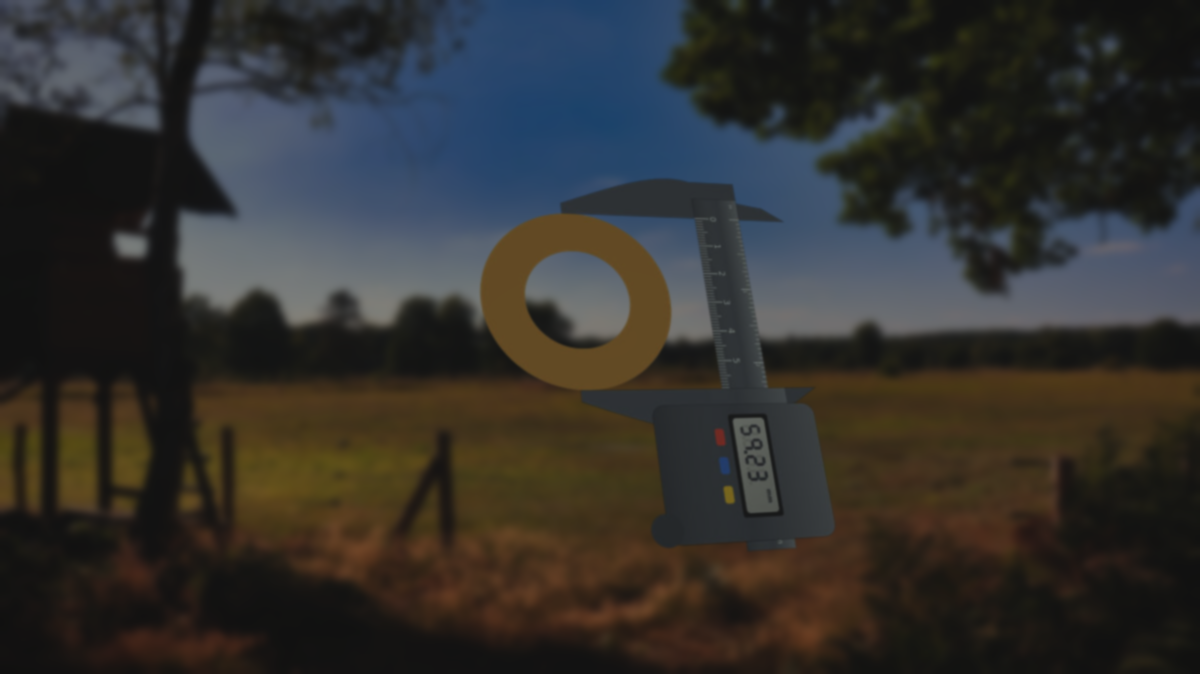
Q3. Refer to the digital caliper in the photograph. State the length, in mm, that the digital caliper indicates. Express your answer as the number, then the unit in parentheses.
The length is 59.23 (mm)
